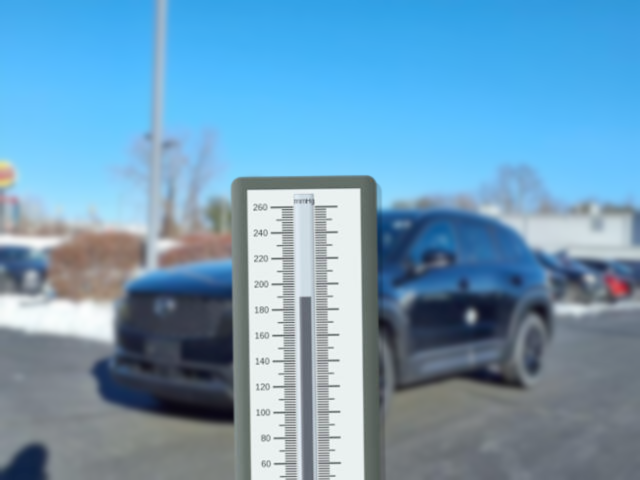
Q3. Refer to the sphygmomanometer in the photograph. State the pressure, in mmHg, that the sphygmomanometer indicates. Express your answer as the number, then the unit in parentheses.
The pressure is 190 (mmHg)
